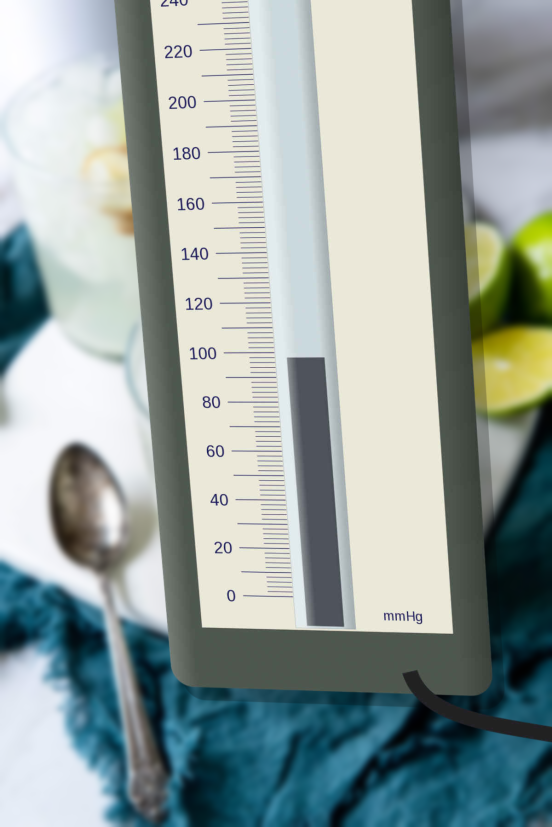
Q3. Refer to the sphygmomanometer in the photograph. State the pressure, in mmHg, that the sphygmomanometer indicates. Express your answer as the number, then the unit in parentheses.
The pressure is 98 (mmHg)
